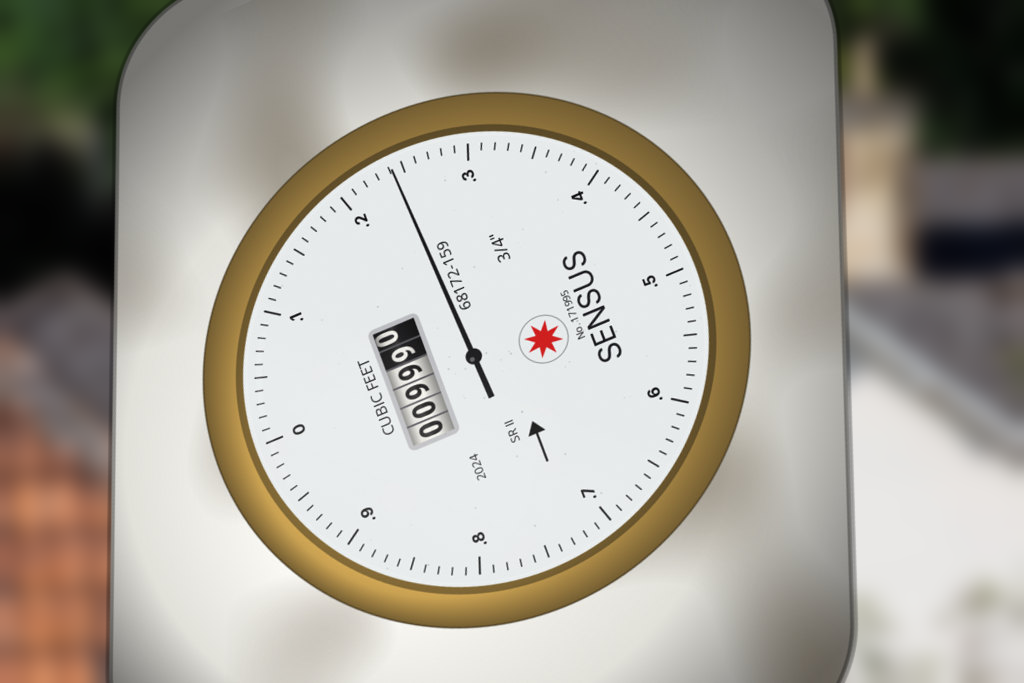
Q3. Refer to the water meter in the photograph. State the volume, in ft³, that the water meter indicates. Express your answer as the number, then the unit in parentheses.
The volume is 9990.24 (ft³)
